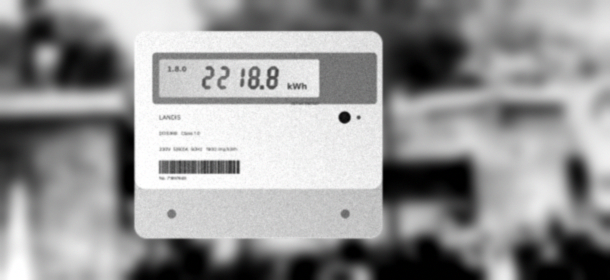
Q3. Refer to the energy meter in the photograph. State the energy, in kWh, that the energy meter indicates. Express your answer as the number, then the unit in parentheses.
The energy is 2218.8 (kWh)
